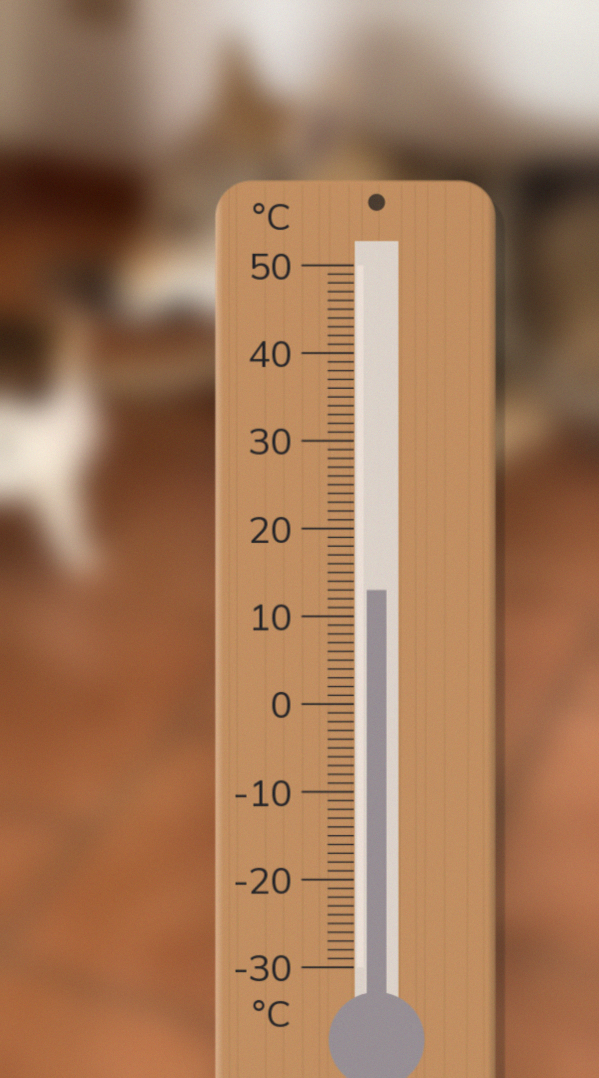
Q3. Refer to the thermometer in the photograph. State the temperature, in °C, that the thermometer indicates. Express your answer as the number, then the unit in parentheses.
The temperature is 13 (°C)
